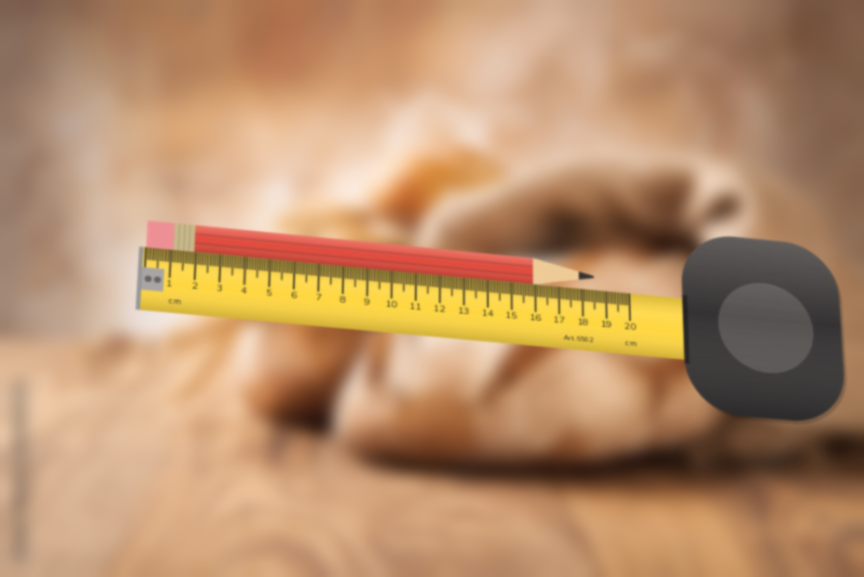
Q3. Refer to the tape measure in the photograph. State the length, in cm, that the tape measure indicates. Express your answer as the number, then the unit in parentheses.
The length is 18.5 (cm)
